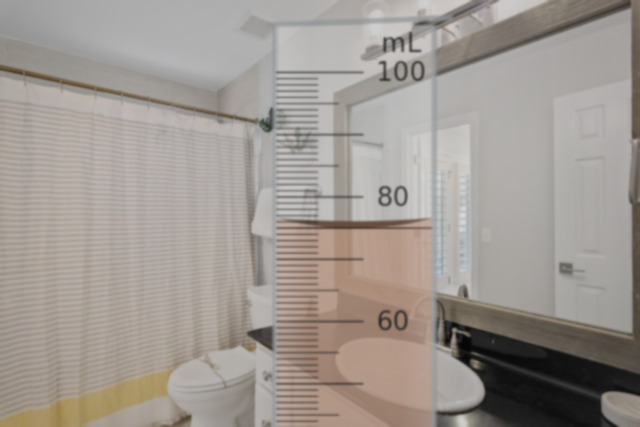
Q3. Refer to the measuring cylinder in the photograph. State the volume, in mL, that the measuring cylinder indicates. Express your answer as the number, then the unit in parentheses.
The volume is 75 (mL)
